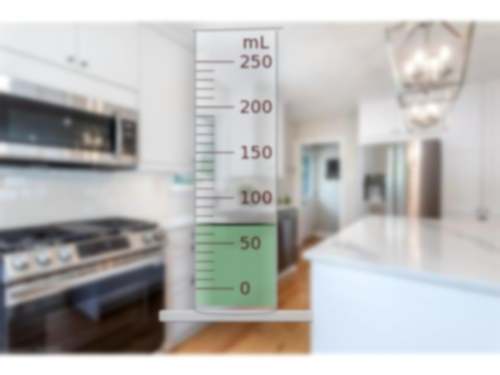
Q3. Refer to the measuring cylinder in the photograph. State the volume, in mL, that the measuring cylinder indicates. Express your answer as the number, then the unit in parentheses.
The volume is 70 (mL)
